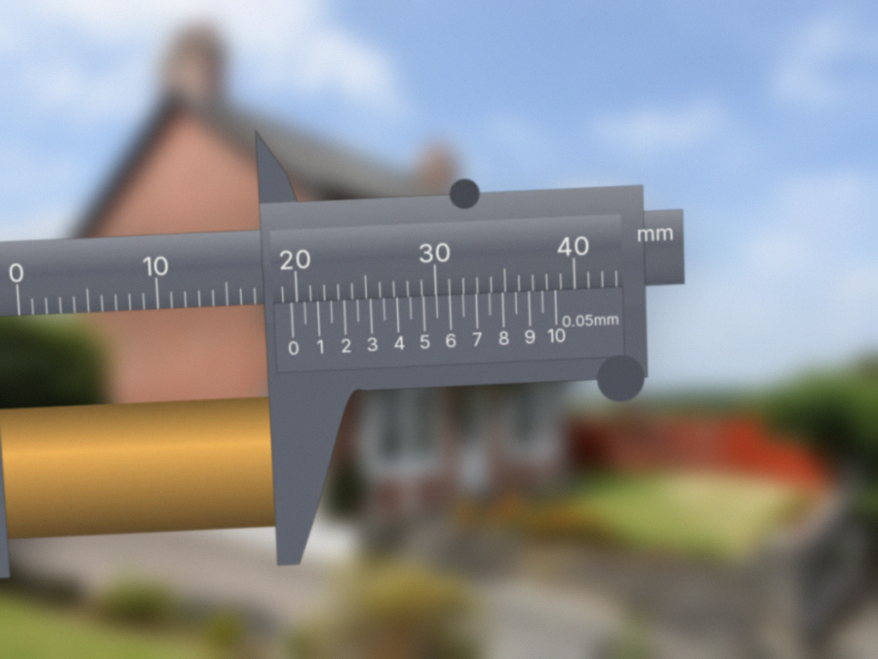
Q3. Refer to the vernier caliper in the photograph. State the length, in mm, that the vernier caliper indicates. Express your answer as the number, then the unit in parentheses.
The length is 19.6 (mm)
